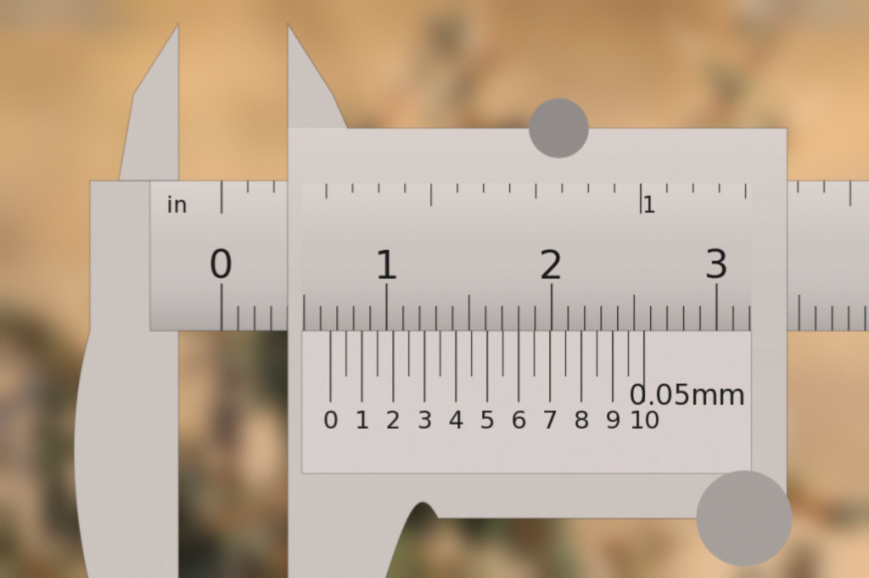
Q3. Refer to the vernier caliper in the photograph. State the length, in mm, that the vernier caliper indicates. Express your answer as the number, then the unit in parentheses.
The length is 6.6 (mm)
